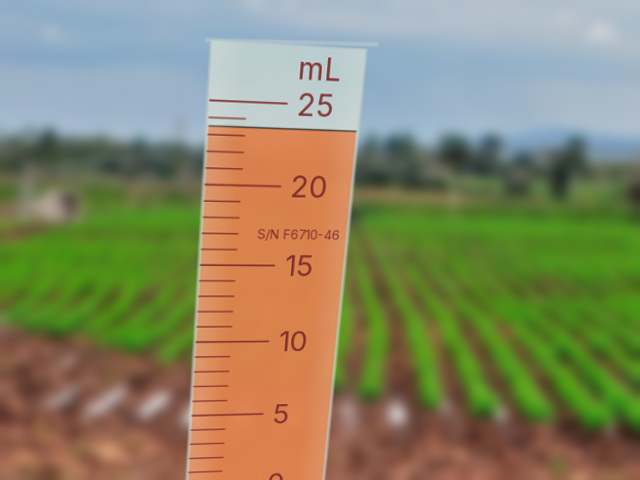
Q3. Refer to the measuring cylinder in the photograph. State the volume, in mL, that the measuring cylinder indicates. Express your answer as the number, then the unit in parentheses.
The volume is 23.5 (mL)
